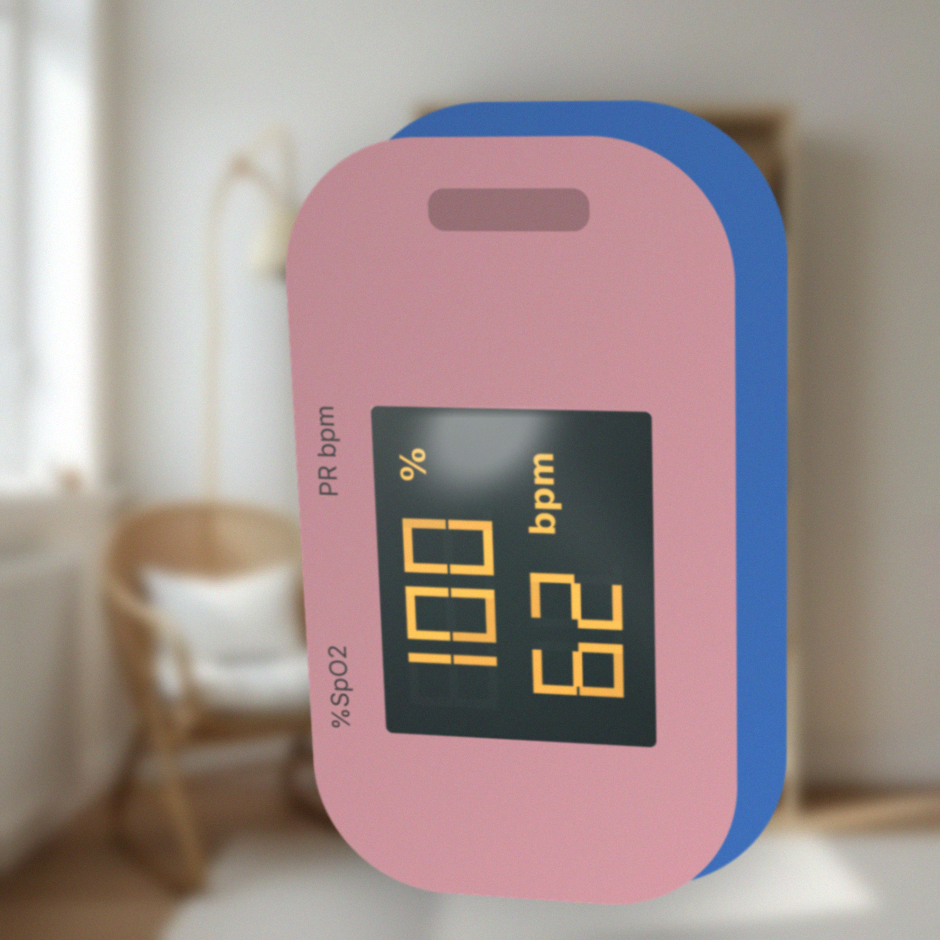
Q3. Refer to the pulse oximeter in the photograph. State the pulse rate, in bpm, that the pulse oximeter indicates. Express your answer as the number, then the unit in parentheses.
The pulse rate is 62 (bpm)
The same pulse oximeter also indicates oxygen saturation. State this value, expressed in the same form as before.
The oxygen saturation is 100 (%)
